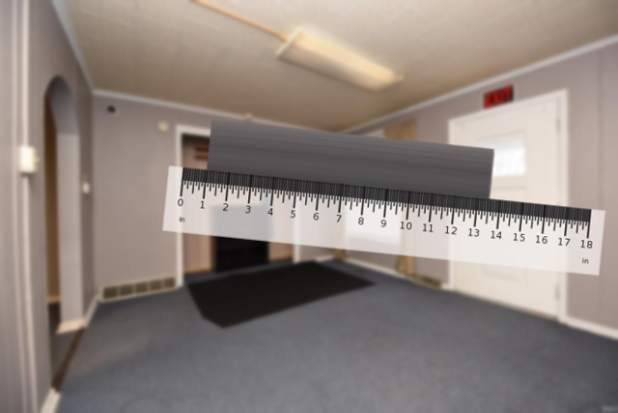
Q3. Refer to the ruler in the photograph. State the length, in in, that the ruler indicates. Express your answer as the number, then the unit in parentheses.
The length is 12.5 (in)
